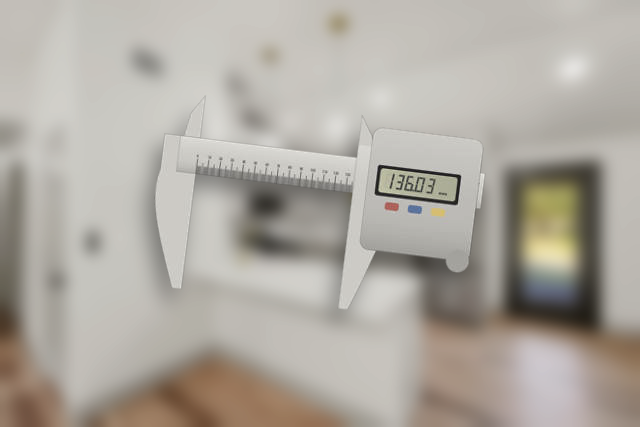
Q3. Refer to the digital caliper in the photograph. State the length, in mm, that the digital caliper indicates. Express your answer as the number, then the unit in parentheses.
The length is 136.03 (mm)
